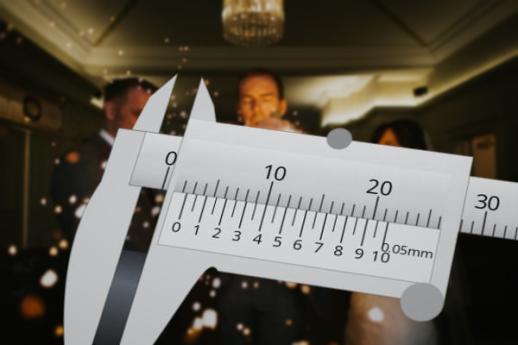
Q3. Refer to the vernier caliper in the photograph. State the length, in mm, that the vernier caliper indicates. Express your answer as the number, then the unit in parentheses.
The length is 2.4 (mm)
